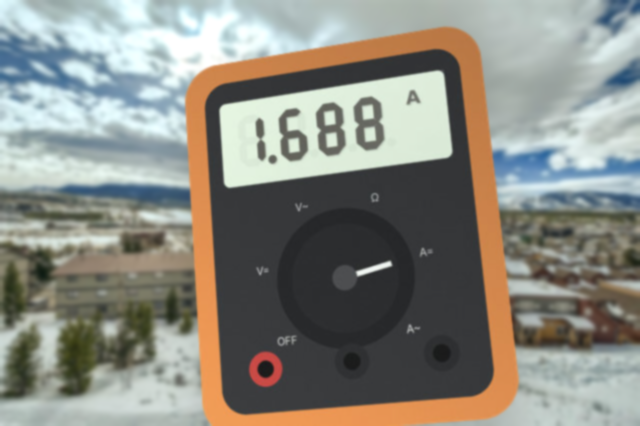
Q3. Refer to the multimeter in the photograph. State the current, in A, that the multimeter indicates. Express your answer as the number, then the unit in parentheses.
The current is 1.688 (A)
